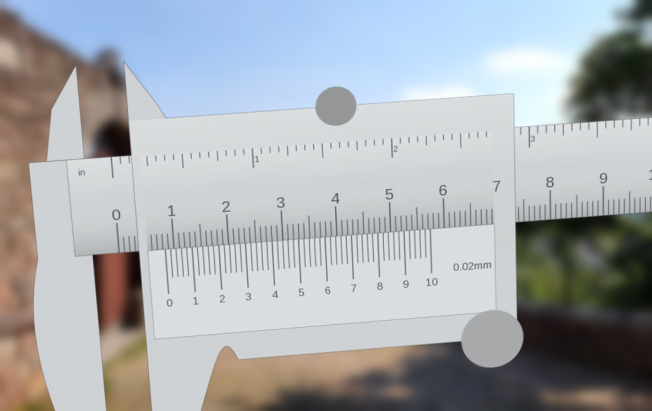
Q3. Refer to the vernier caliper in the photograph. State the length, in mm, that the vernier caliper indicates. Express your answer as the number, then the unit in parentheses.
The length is 8.4 (mm)
